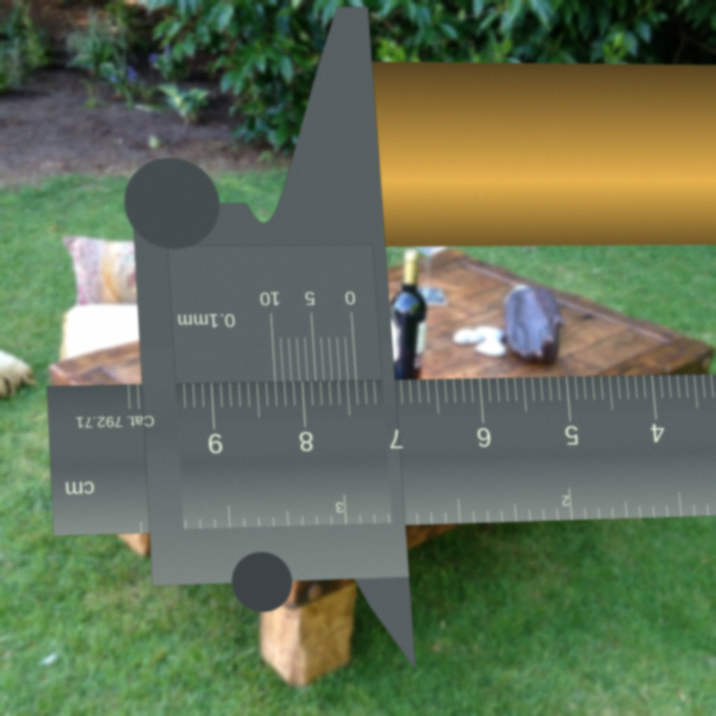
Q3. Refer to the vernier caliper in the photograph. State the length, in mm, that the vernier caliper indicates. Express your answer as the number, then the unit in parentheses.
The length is 74.0 (mm)
